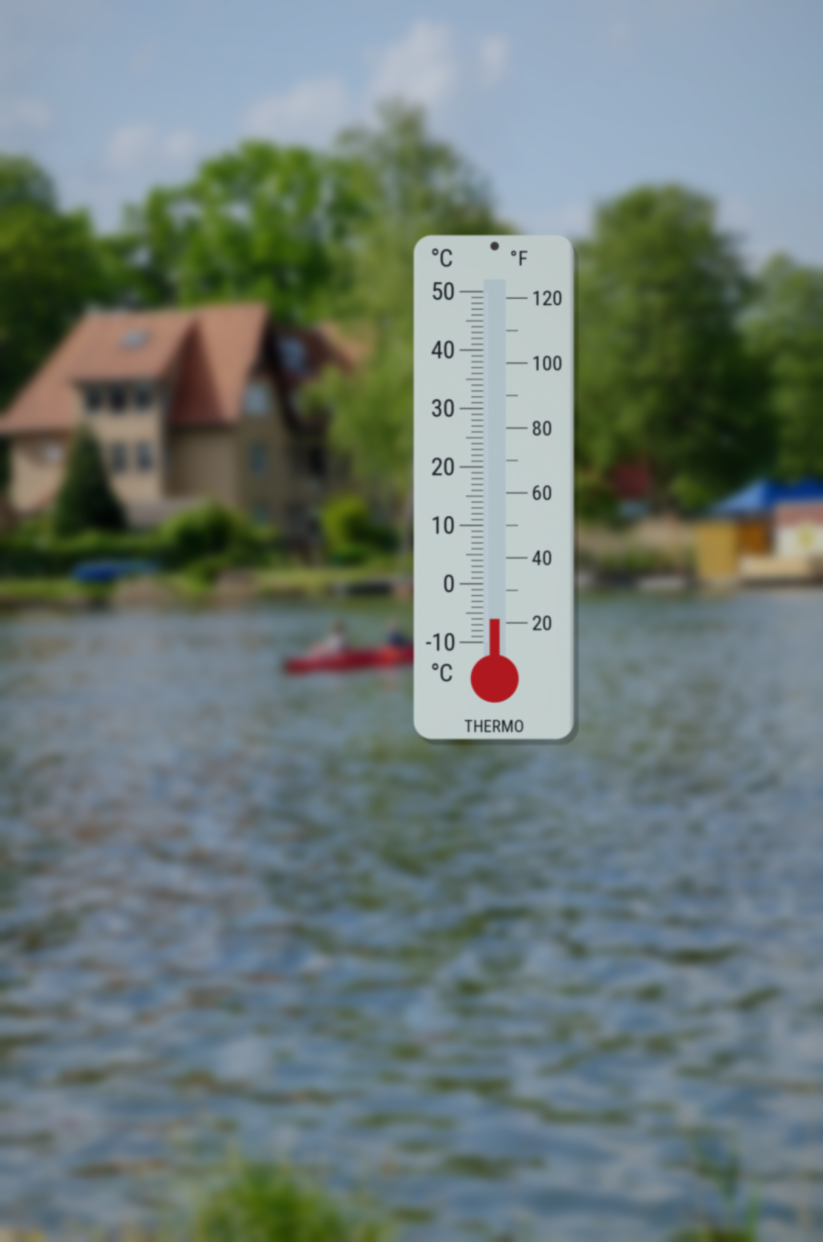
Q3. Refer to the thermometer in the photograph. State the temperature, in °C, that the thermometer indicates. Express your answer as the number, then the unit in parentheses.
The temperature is -6 (°C)
